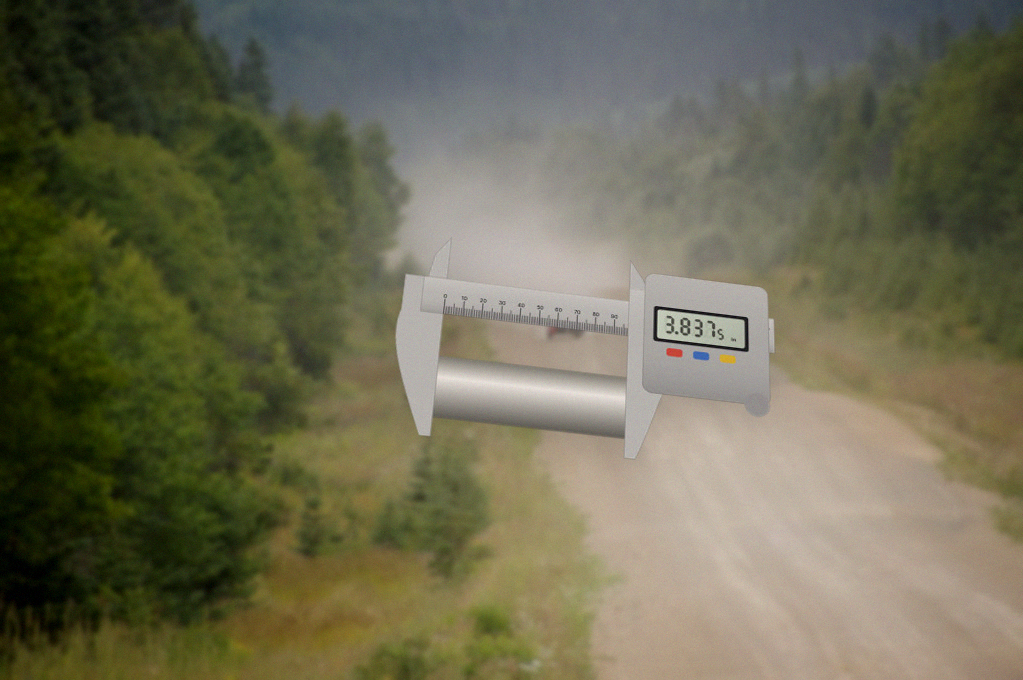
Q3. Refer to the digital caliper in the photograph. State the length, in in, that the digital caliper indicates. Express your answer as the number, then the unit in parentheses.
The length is 3.8375 (in)
